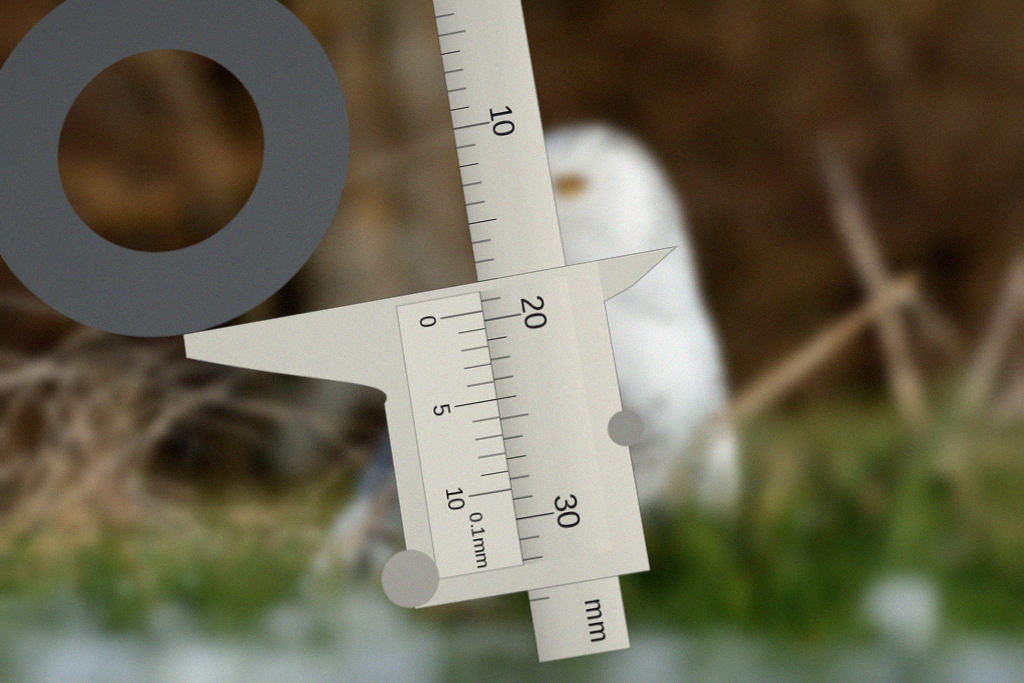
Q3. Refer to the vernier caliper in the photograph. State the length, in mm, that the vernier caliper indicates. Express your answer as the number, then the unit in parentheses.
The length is 19.5 (mm)
